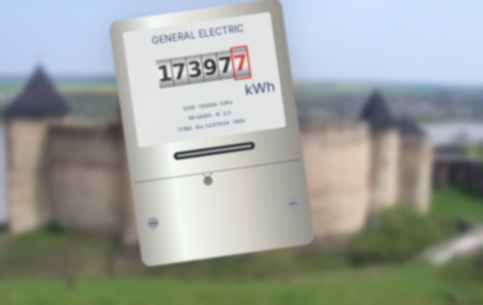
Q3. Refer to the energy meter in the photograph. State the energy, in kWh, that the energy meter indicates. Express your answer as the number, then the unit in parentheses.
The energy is 17397.7 (kWh)
